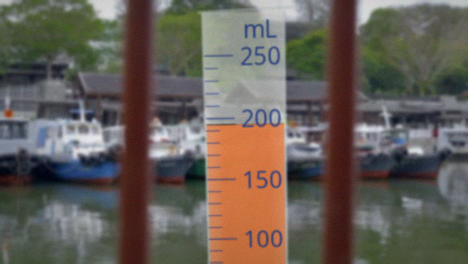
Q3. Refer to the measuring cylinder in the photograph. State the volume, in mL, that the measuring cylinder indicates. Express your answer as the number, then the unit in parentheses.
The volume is 195 (mL)
